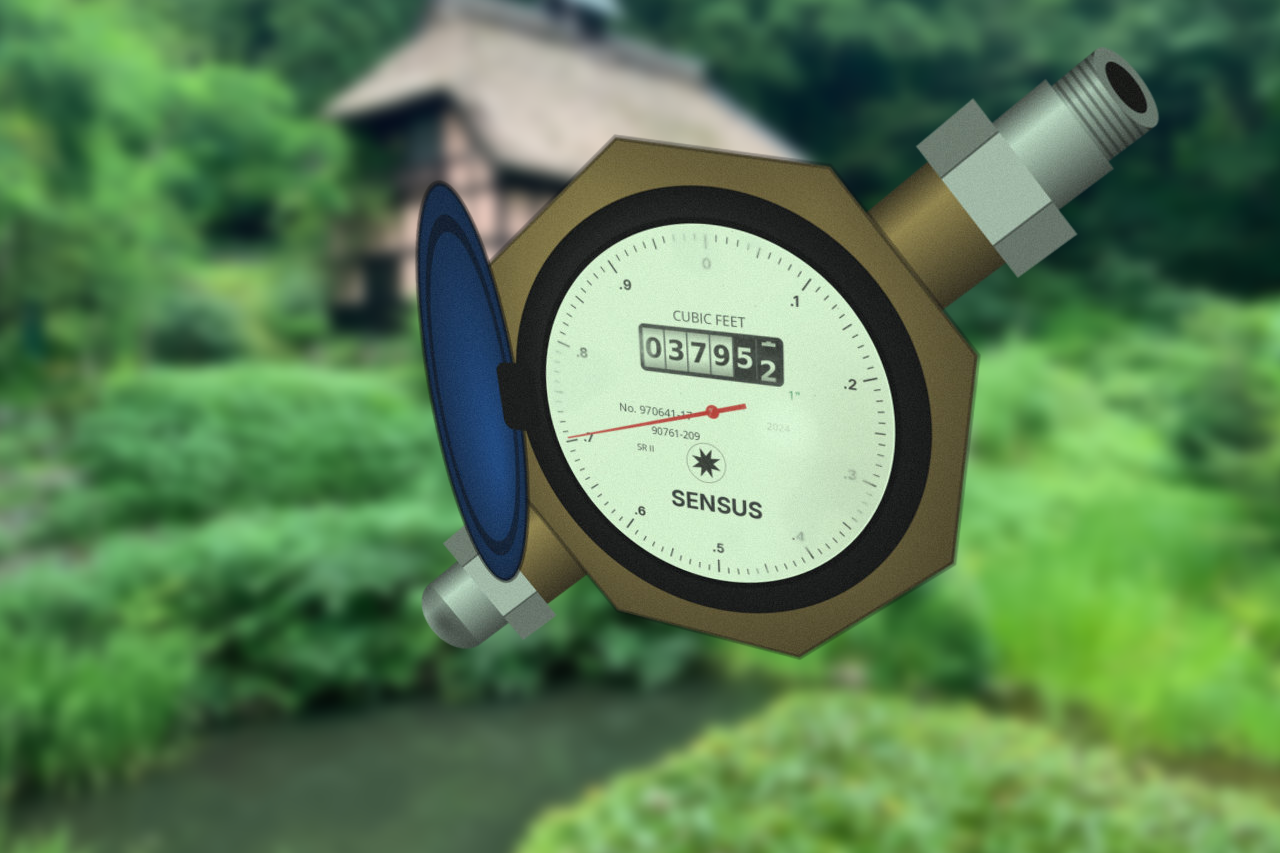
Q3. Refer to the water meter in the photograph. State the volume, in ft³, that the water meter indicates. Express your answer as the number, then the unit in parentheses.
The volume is 37951.70 (ft³)
